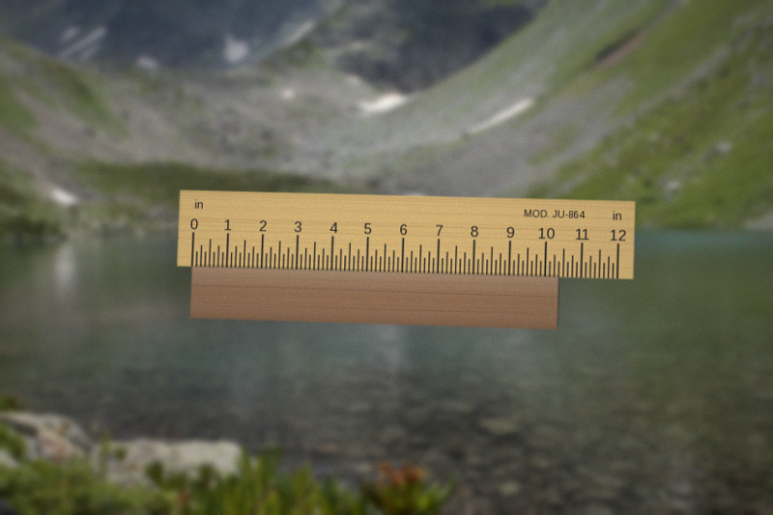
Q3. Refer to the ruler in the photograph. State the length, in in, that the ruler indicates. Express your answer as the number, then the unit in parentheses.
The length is 10.375 (in)
